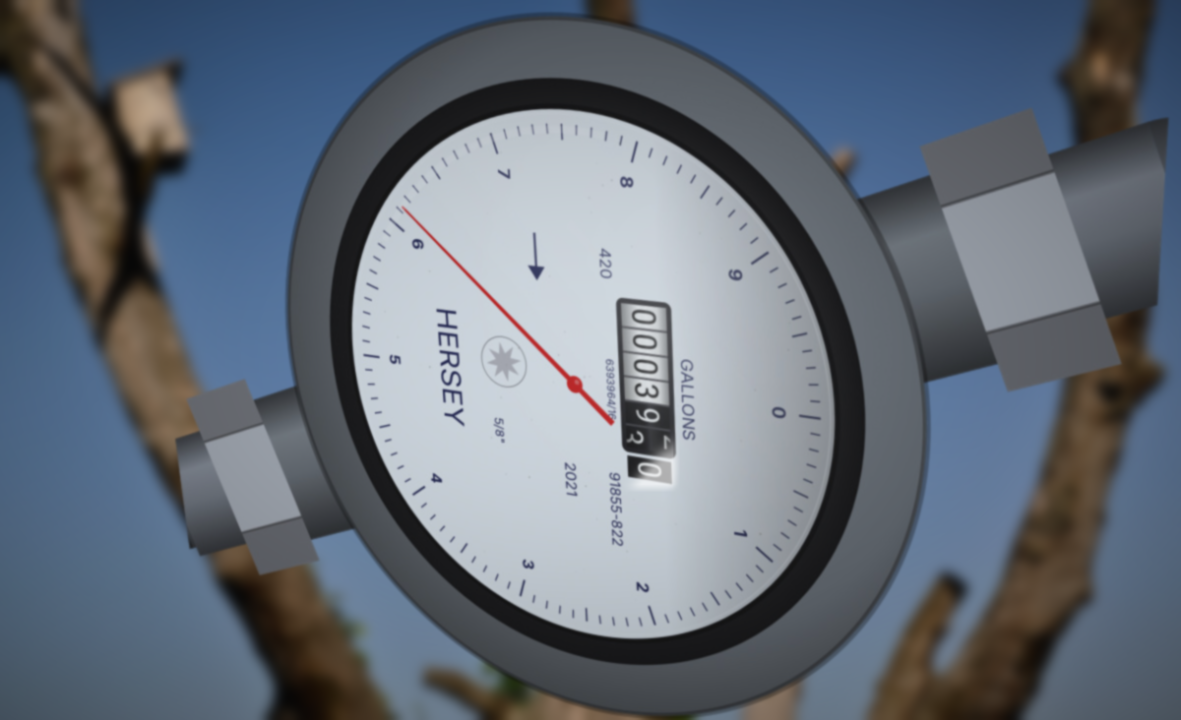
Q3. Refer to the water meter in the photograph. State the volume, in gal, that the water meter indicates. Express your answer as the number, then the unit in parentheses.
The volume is 3926.1 (gal)
